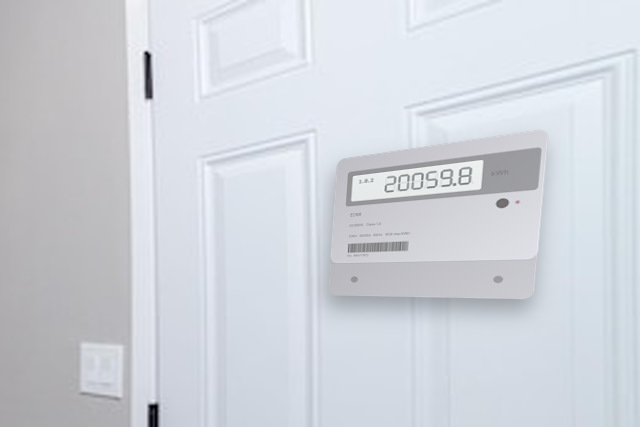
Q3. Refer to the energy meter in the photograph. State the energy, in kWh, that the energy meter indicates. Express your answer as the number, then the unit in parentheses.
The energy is 20059.8 (kWh)
